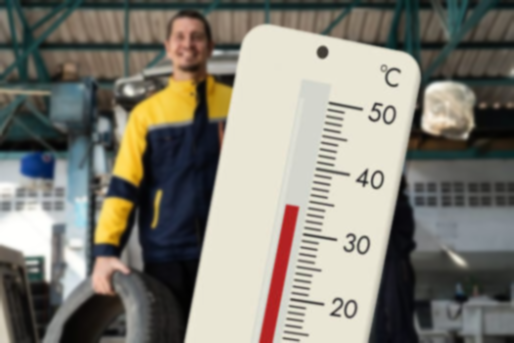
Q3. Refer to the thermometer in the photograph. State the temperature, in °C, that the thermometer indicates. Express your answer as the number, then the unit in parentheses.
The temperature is 34 (°C)
